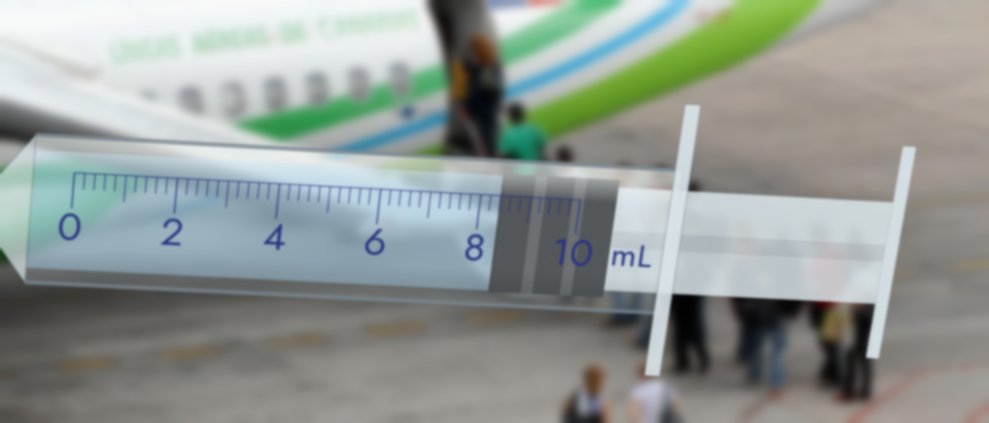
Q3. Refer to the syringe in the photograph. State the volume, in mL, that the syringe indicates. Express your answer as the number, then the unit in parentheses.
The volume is 8.4 (mL)
